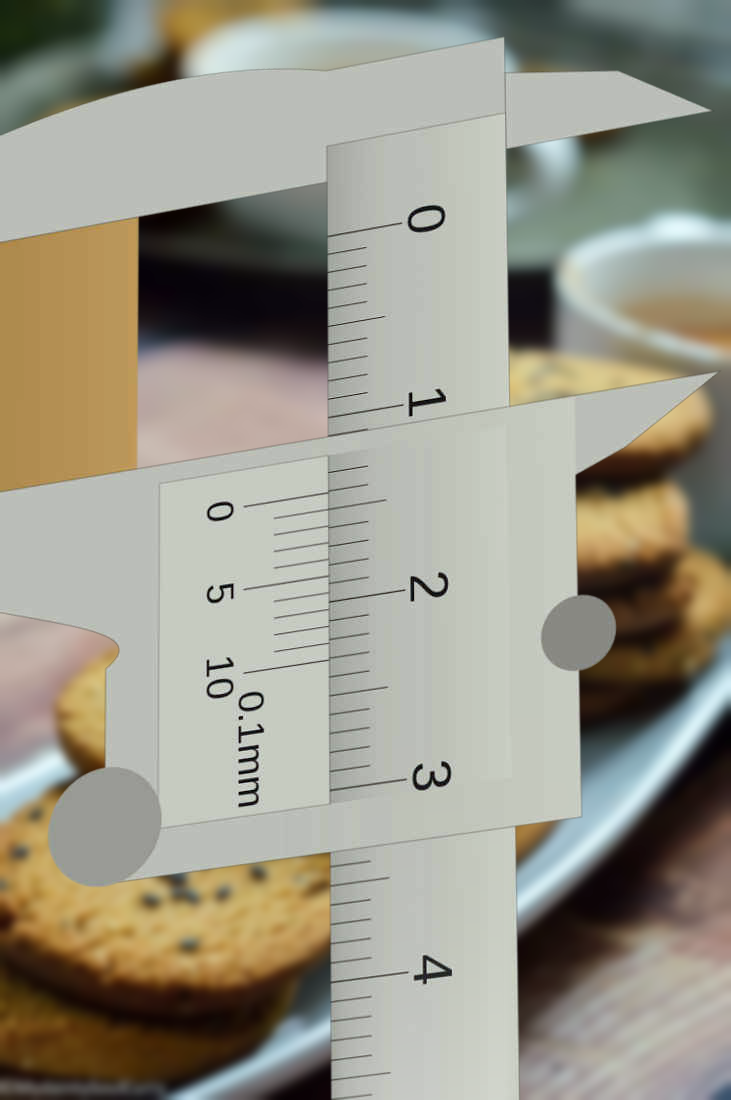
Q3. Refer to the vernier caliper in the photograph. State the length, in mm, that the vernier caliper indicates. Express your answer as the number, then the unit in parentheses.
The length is 14.1 (mm)
